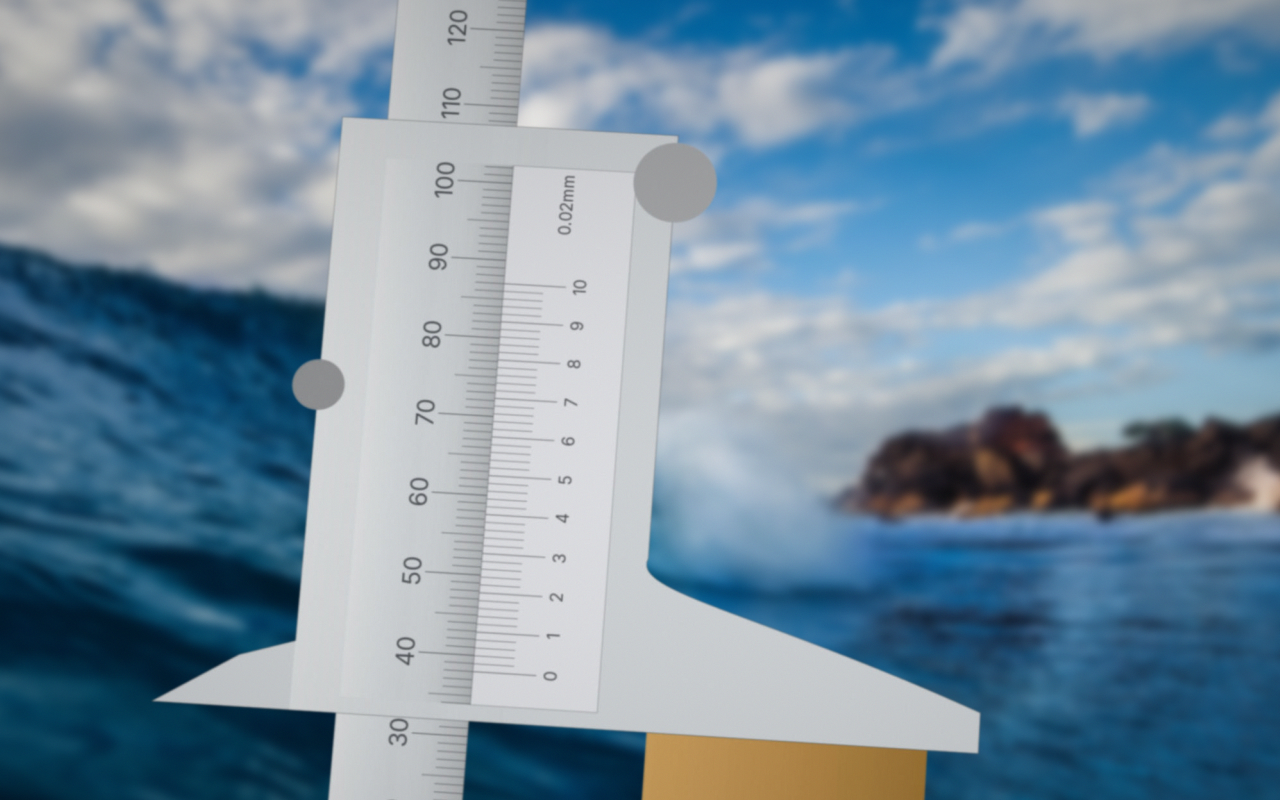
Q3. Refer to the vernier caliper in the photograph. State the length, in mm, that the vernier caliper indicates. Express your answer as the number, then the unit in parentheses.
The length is 38.0 (mm)
